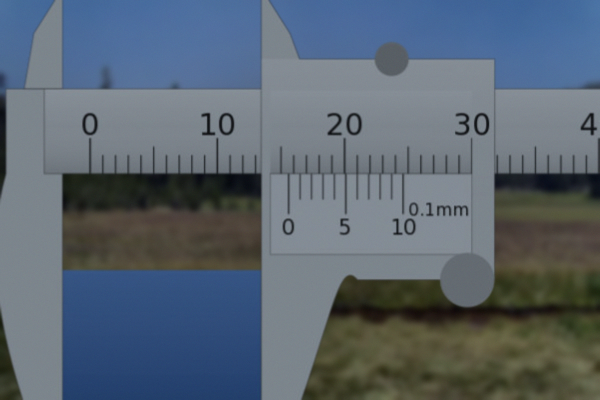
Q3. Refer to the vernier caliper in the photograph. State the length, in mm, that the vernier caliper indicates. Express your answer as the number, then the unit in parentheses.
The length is 15.6 (mm)
